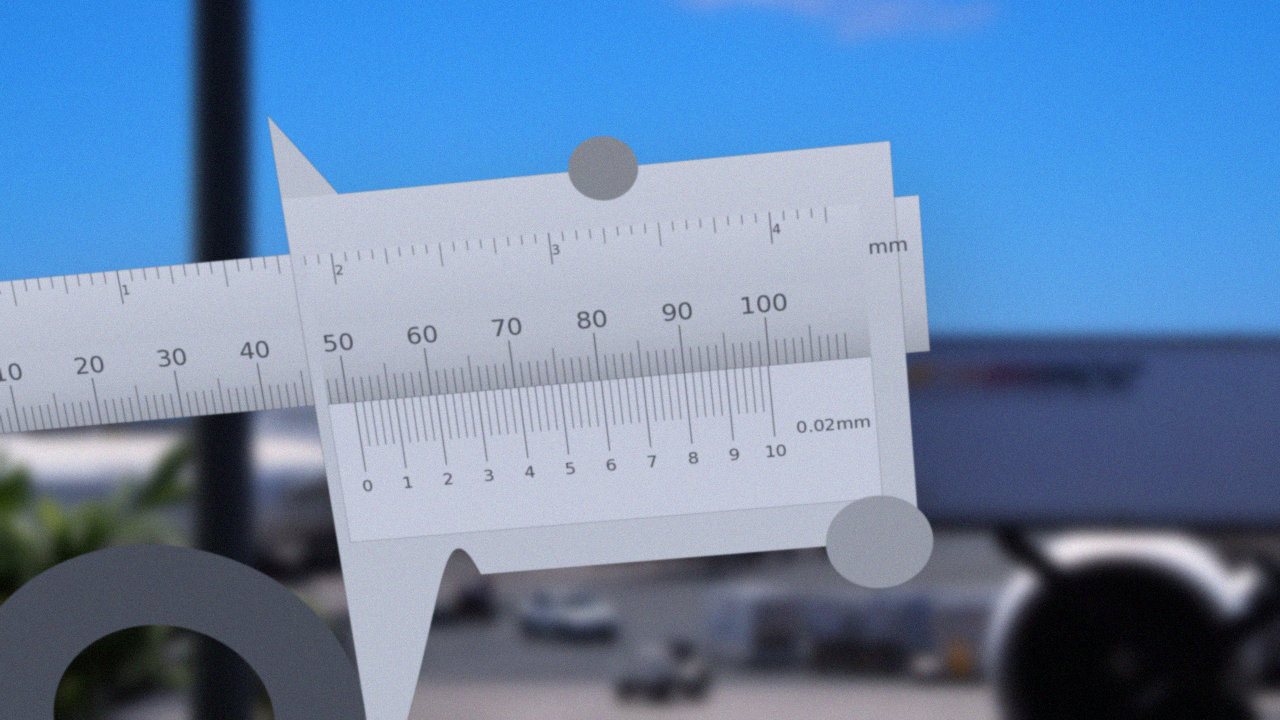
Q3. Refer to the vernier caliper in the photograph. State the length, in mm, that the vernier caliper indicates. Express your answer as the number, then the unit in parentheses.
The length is 50.8 (mm)
